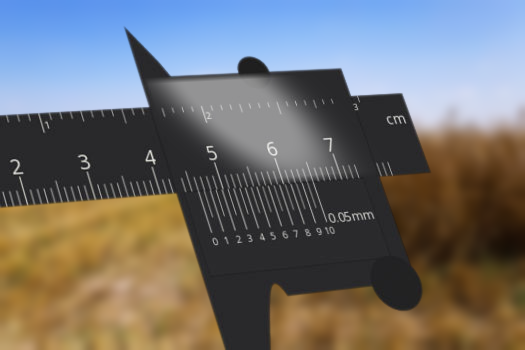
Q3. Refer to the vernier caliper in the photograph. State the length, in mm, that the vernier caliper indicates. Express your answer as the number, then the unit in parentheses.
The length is 46.0 (mm)
